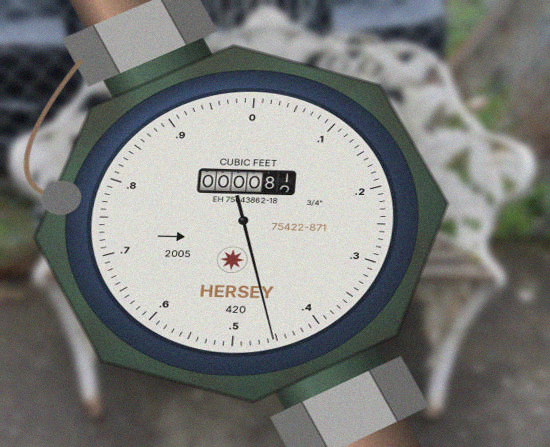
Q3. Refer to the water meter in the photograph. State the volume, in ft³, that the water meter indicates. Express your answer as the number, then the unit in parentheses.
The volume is 81.45 (ft³)
